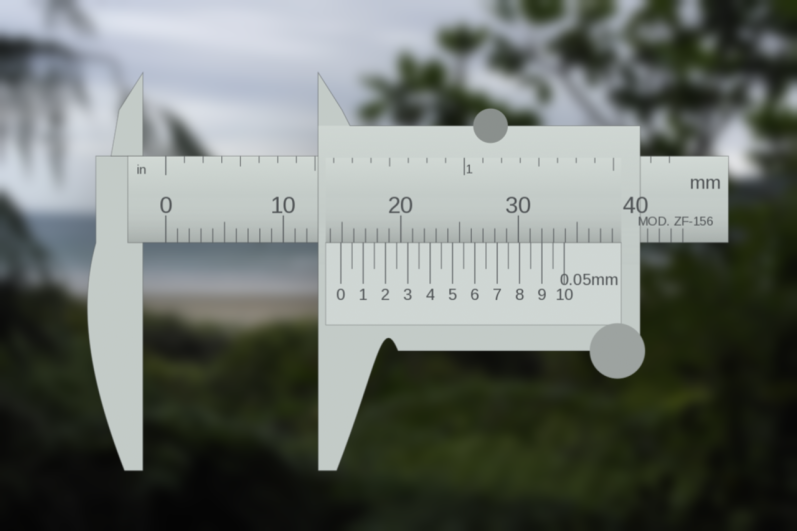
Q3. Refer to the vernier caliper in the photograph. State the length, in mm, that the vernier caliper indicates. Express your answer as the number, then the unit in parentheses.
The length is 14.9 (mm)
